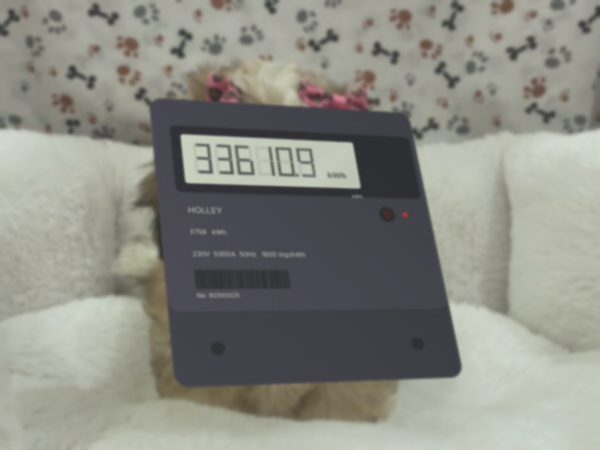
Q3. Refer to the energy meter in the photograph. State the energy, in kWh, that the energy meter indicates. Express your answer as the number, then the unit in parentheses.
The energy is 33610.9 (kWh)
